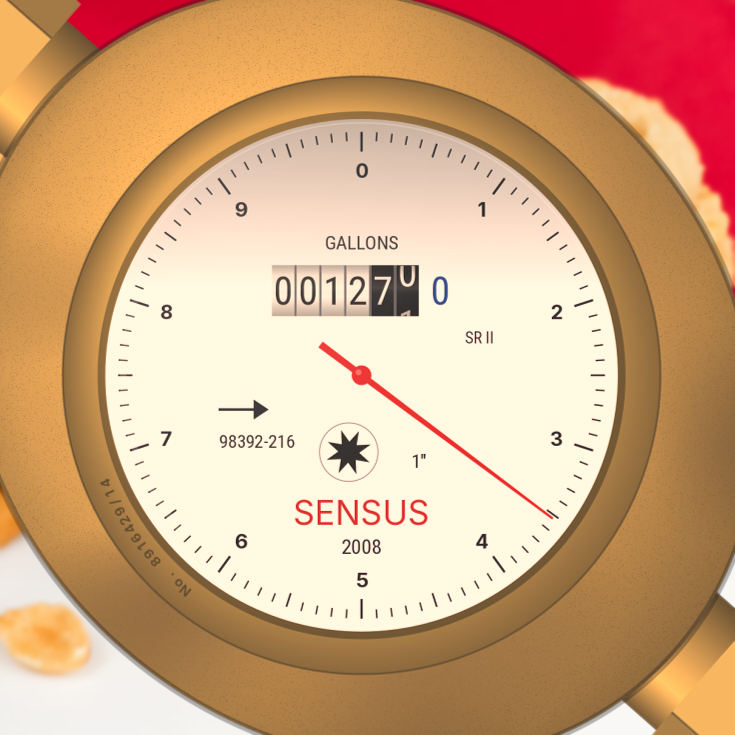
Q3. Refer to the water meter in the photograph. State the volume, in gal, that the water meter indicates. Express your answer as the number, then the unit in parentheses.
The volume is 12703.5 (gal)
